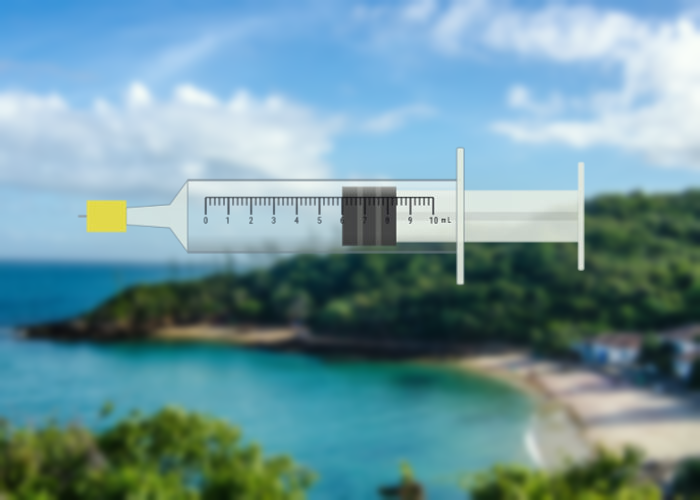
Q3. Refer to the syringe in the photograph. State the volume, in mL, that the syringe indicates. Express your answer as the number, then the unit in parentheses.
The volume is 6 (mL)
